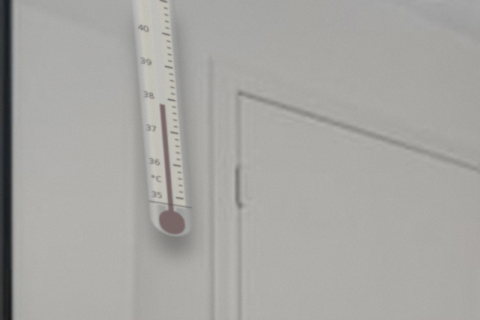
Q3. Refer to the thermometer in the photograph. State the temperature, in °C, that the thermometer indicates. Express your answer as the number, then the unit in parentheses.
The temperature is 37.8 (°C)
